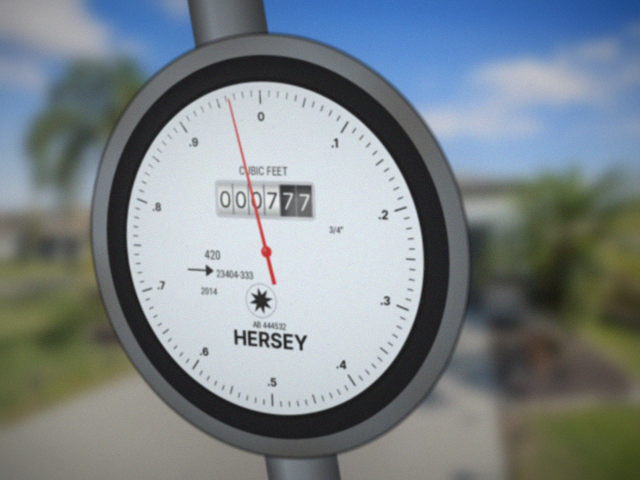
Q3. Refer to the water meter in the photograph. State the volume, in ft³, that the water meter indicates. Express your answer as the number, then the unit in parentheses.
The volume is 776.96 (ft³)
